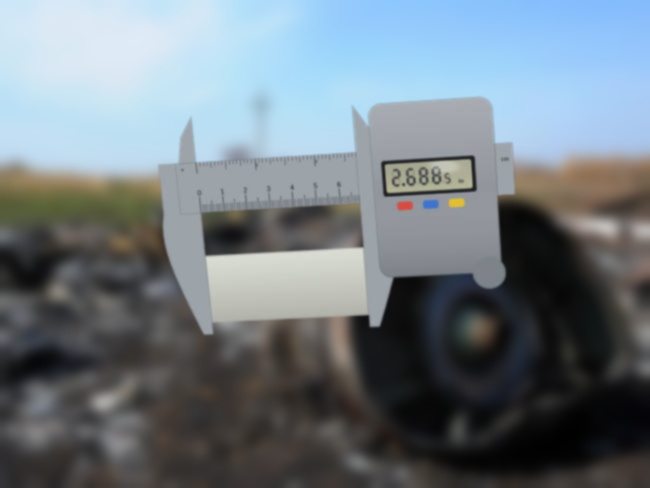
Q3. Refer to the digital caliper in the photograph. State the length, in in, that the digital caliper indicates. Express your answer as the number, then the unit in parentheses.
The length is 2.6885 (in)
